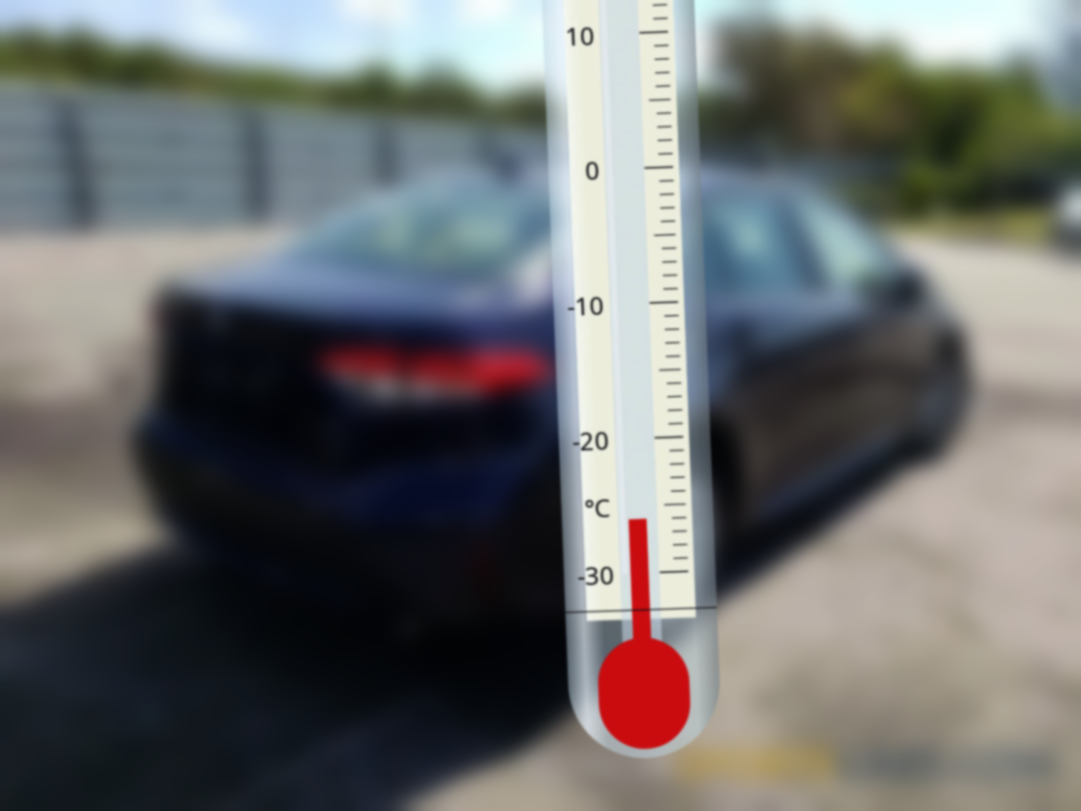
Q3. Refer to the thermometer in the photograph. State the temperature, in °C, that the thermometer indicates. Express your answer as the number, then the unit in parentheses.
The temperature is -26 (°C)
